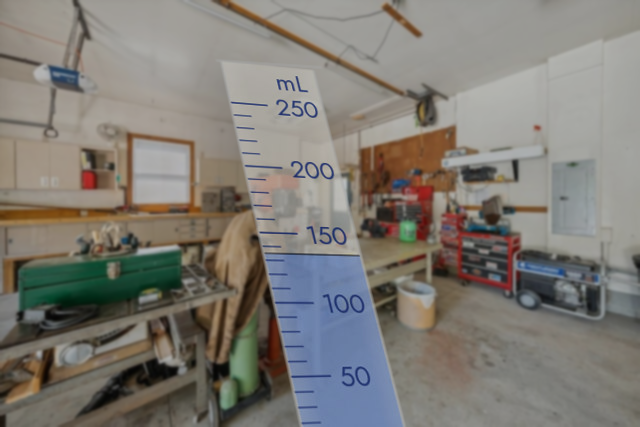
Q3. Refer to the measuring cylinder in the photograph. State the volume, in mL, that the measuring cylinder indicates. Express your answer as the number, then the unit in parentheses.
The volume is 135 (mL)
